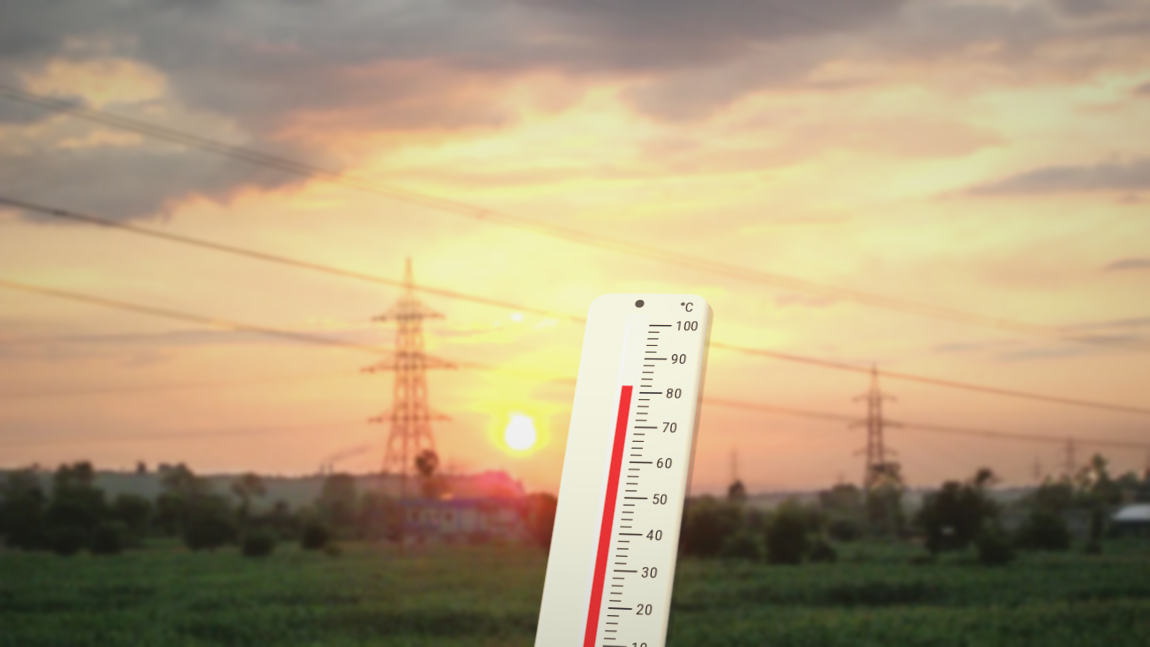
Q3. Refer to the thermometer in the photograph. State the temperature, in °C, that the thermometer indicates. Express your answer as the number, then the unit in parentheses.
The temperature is 82 (°C)
